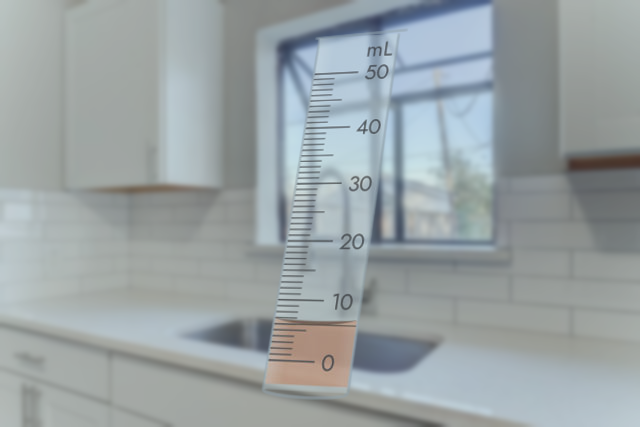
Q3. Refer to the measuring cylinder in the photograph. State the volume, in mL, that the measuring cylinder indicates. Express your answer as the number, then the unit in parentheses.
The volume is 6 (mL)
